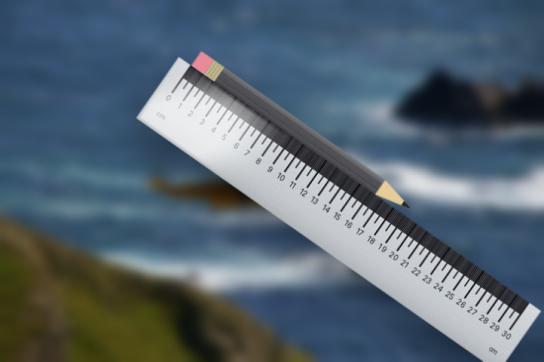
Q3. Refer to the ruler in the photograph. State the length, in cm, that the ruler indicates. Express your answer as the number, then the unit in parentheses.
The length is 19 (cm)
